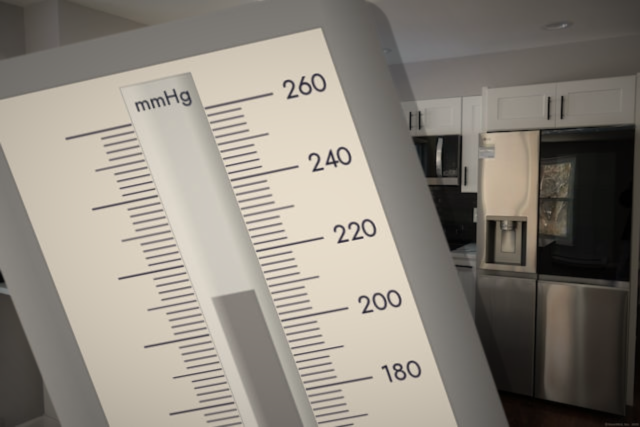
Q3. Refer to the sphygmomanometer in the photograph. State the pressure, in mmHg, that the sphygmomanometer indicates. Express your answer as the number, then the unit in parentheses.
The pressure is 210 (mmHg)
